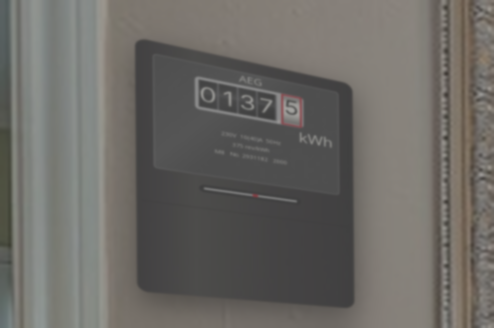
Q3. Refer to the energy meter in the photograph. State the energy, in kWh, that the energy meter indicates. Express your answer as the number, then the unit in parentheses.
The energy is 137.5 (kWh)
